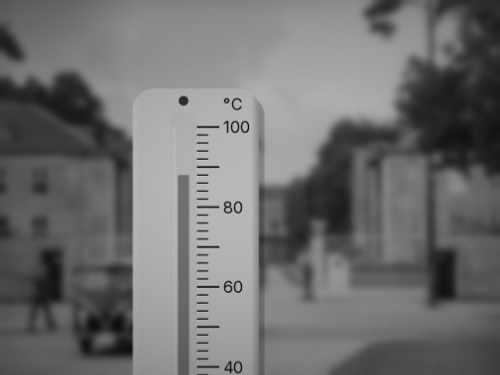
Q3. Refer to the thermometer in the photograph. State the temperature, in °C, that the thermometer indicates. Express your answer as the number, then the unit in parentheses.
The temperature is 88 (°C)
